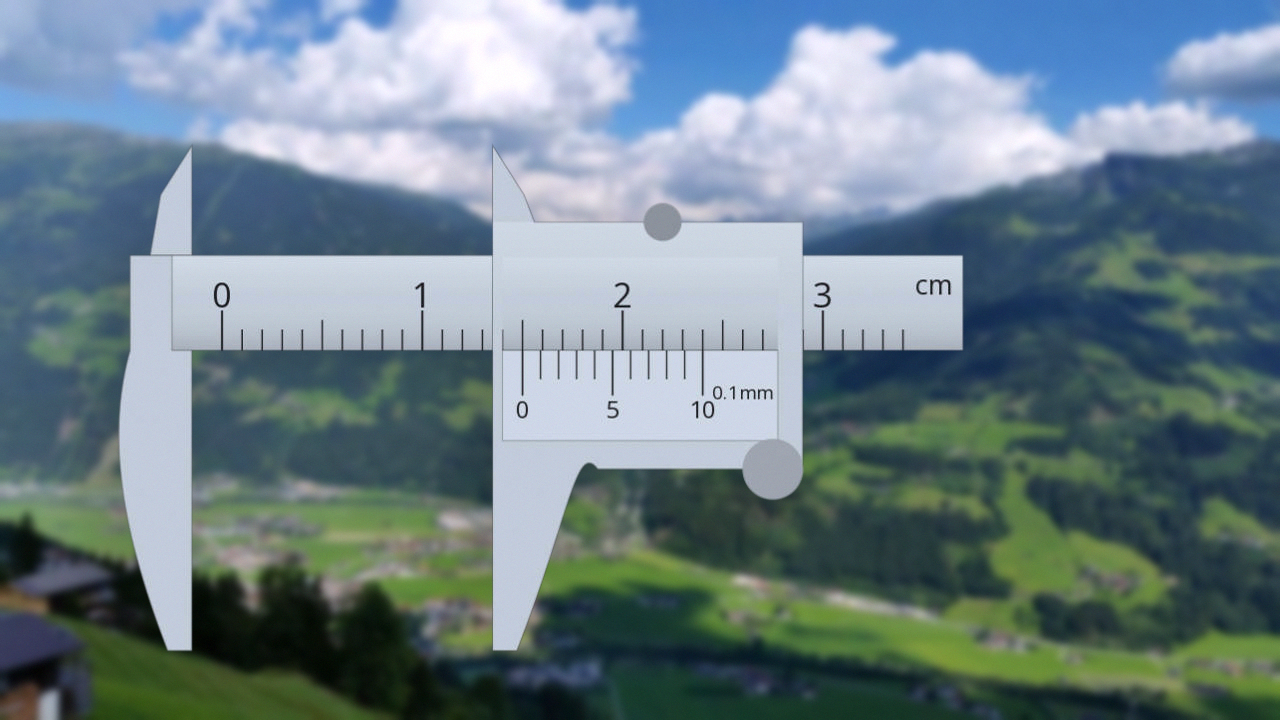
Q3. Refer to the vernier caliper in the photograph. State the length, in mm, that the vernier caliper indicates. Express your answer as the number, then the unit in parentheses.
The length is 15.0 (mm)
